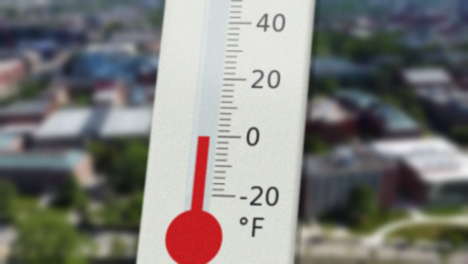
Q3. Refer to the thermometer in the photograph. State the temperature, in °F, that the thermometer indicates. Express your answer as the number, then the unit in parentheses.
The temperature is 0 (°F)
